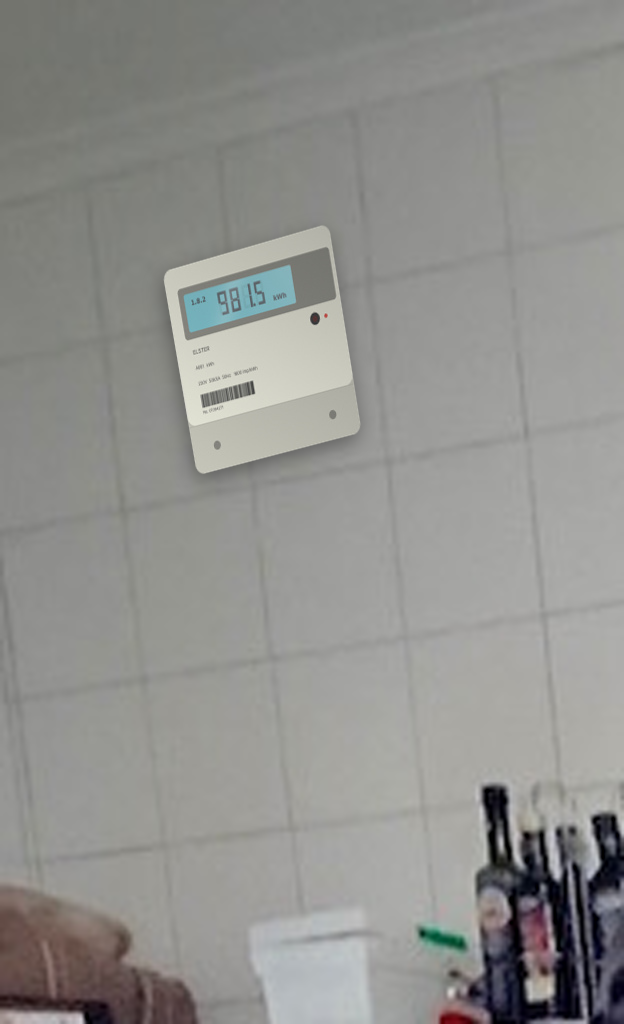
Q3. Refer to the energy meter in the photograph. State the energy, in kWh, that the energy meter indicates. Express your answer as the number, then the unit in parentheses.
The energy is 981.5 (kWh)
